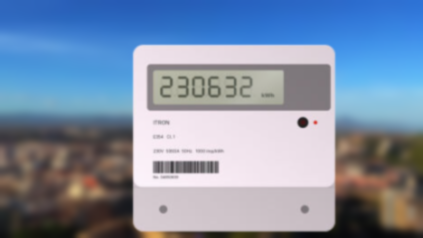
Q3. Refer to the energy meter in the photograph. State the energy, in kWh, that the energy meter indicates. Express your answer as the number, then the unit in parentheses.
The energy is 230632 (kWh)
